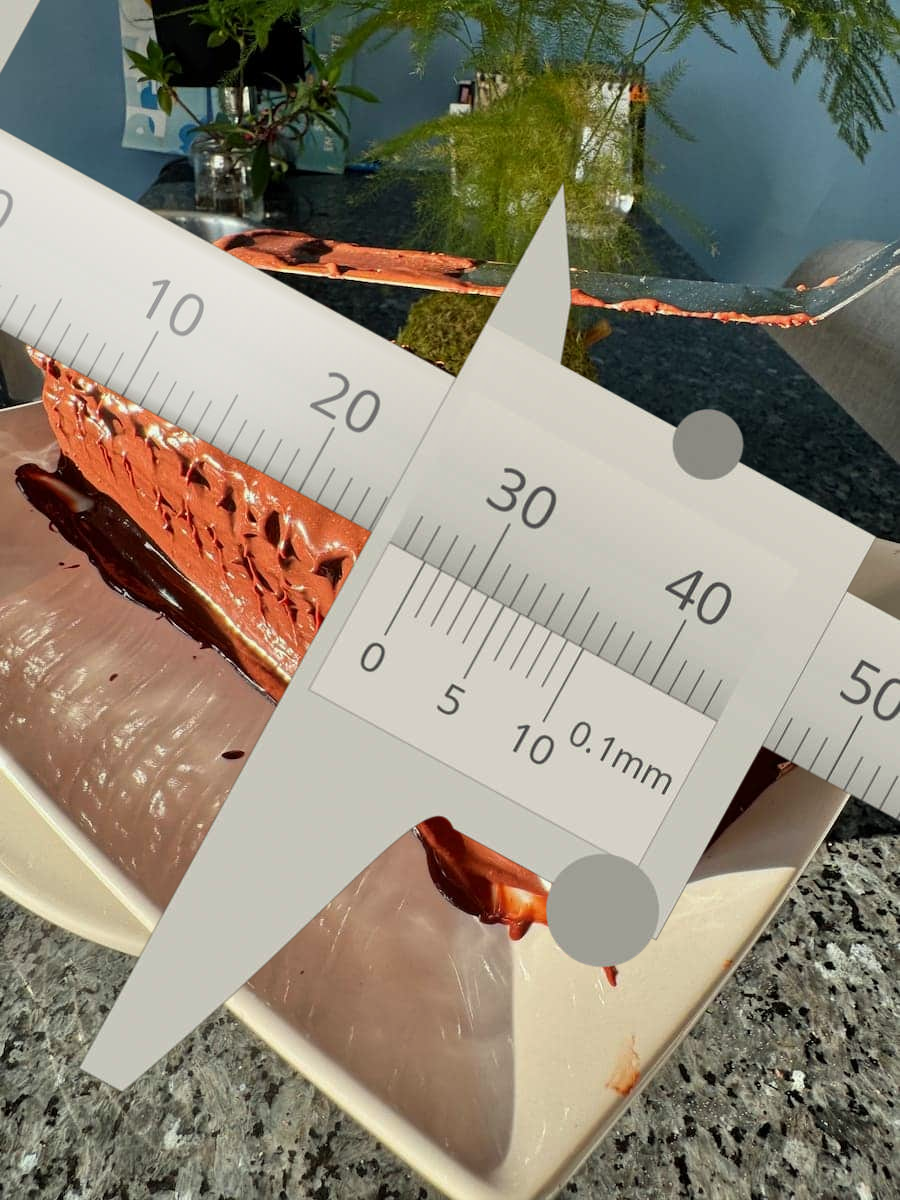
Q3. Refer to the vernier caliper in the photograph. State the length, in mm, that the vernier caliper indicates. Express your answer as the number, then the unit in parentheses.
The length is 27.2 (mm)
